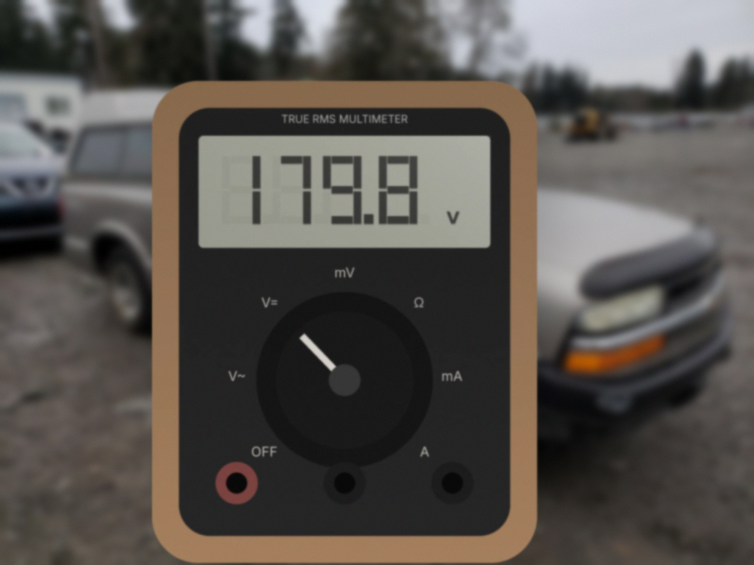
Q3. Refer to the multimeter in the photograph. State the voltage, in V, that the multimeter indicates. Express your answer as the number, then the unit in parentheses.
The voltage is 179.8 (V)
